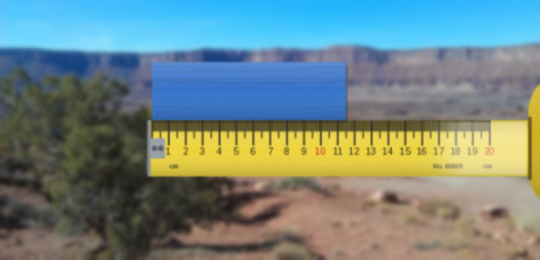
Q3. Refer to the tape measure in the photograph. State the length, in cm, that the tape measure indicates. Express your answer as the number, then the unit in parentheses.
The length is 11.5 (cm)
